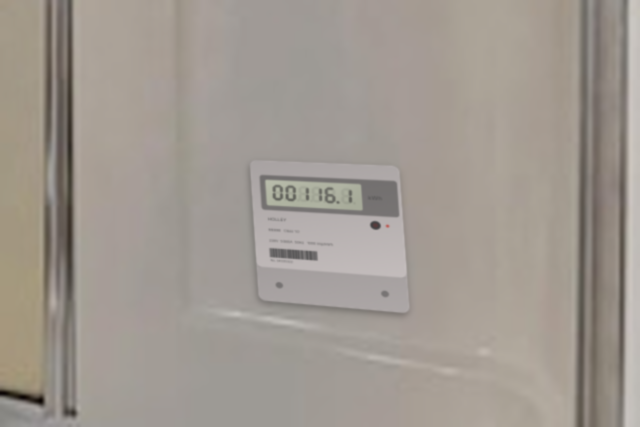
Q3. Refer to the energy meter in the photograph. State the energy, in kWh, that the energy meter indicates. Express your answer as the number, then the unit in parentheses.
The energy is 116.1 (kWh)
